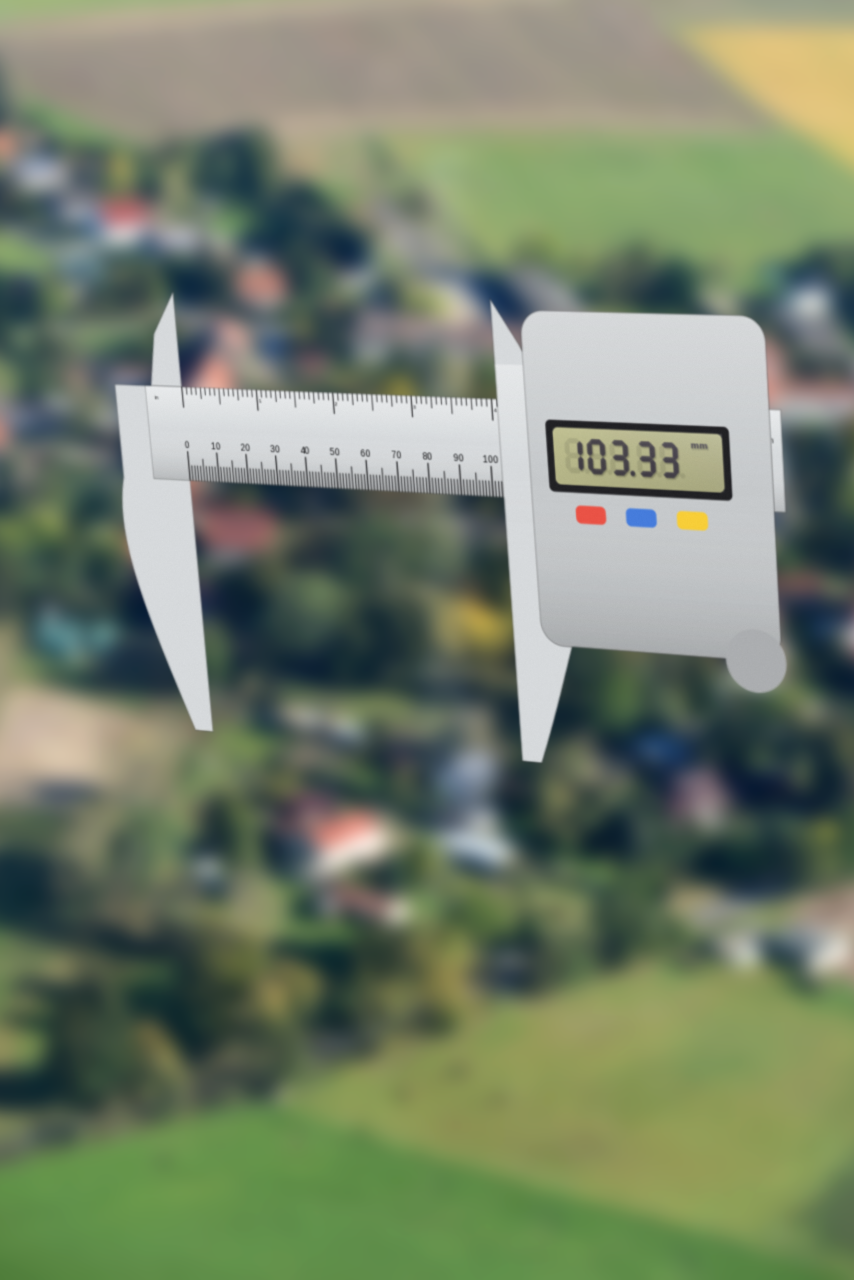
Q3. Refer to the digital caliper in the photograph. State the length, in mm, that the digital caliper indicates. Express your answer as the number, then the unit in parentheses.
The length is 103.33 (mm)
